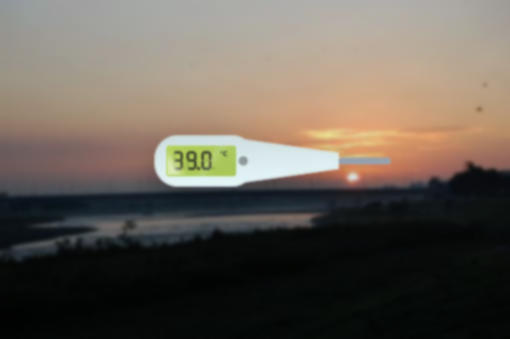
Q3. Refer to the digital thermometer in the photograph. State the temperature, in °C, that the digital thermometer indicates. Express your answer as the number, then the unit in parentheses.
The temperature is 39.0 (°C)
